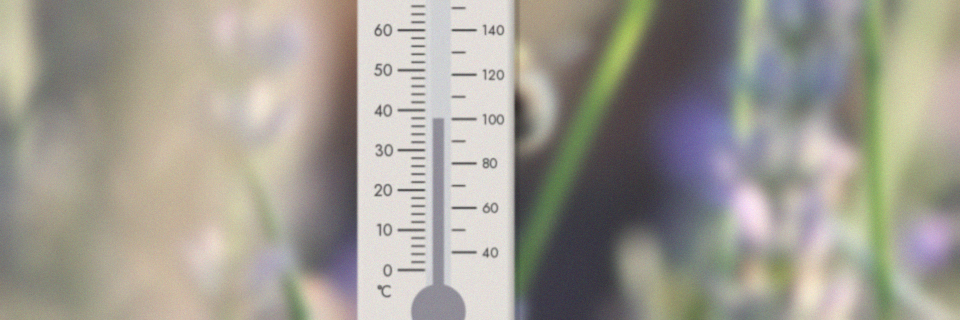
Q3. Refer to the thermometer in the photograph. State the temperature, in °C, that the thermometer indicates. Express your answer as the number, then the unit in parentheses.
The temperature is 38 (°C)
